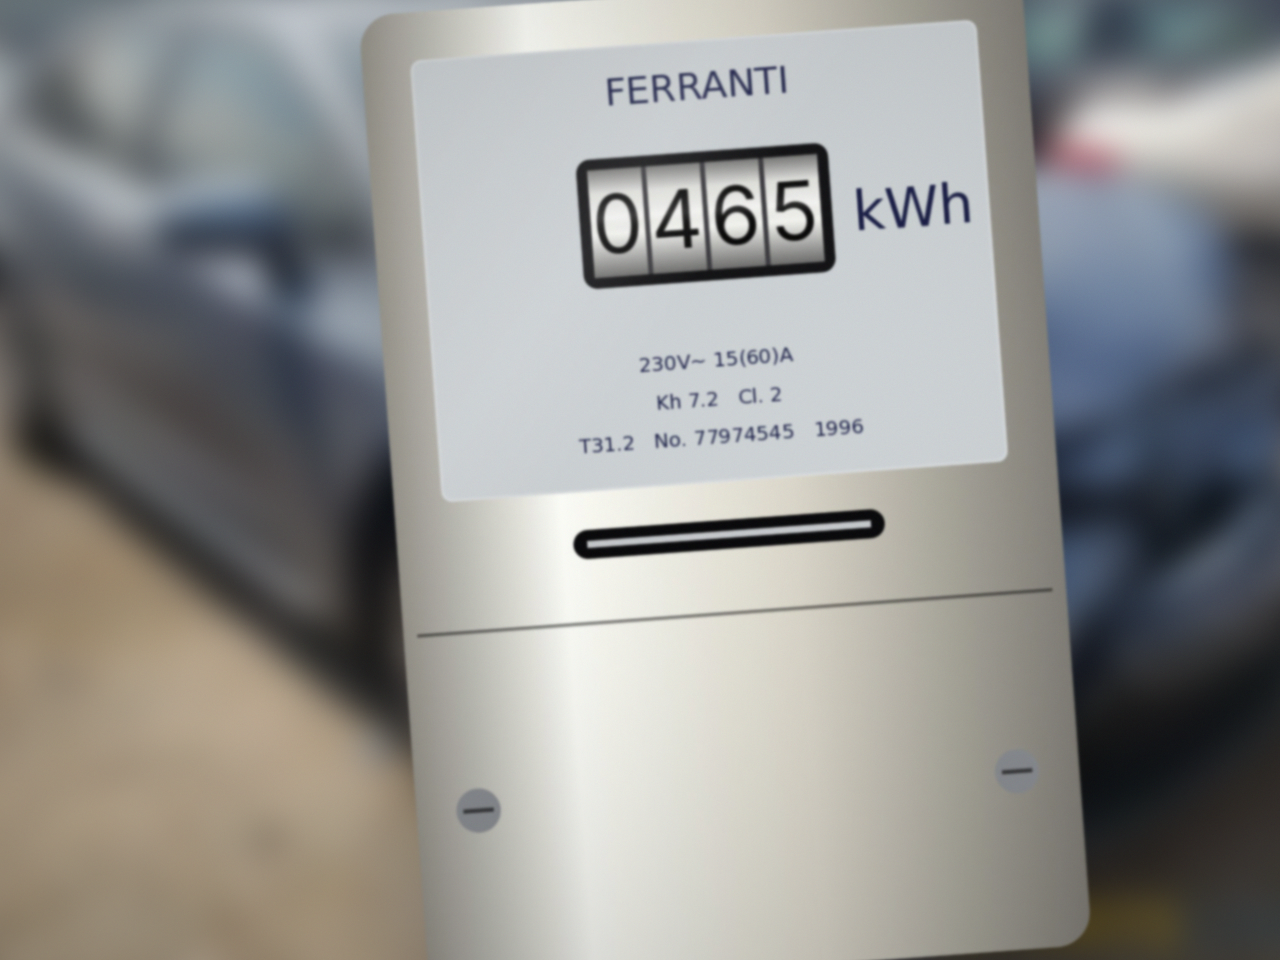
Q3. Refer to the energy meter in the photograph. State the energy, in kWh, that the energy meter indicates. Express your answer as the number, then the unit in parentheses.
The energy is 465 (kWh)
